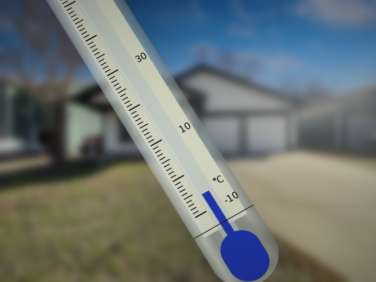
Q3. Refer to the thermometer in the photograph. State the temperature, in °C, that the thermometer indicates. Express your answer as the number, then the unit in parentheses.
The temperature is -6 (°C)
